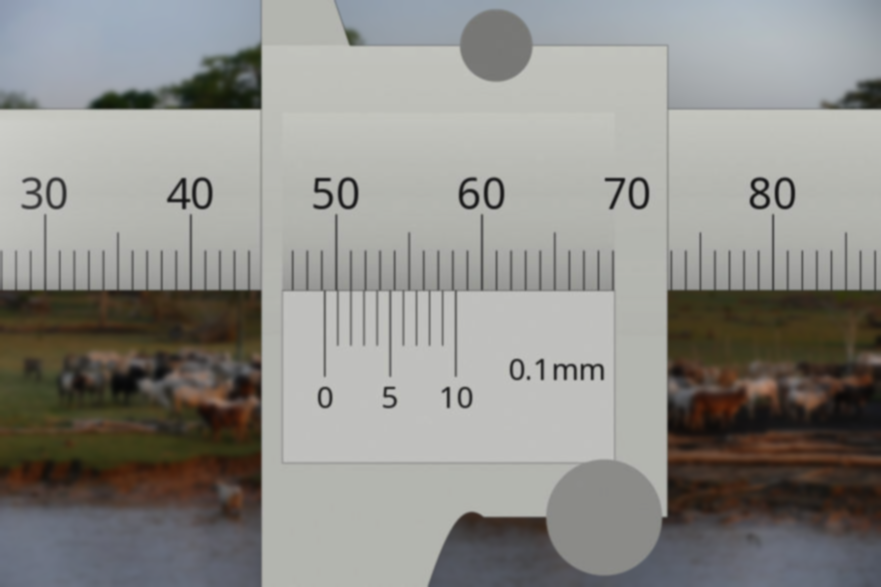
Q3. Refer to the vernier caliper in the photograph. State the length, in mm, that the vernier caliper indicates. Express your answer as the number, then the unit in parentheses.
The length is 49.2 (mm)
